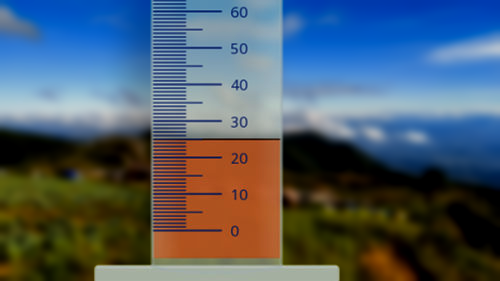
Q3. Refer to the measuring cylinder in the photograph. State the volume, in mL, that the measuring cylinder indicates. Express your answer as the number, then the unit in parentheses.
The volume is 25 (mL)
